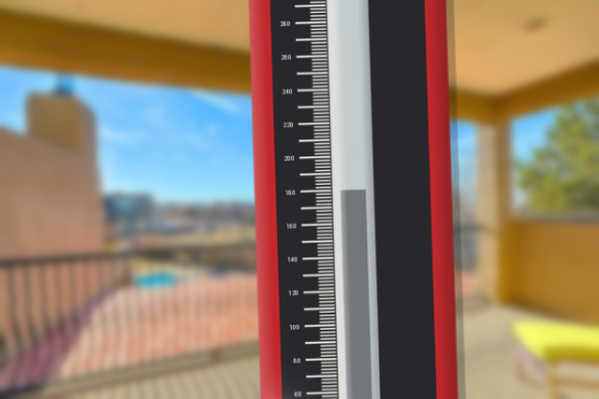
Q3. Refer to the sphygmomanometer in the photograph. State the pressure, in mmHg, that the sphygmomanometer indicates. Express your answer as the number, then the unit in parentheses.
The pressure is 180 (mmHg)
